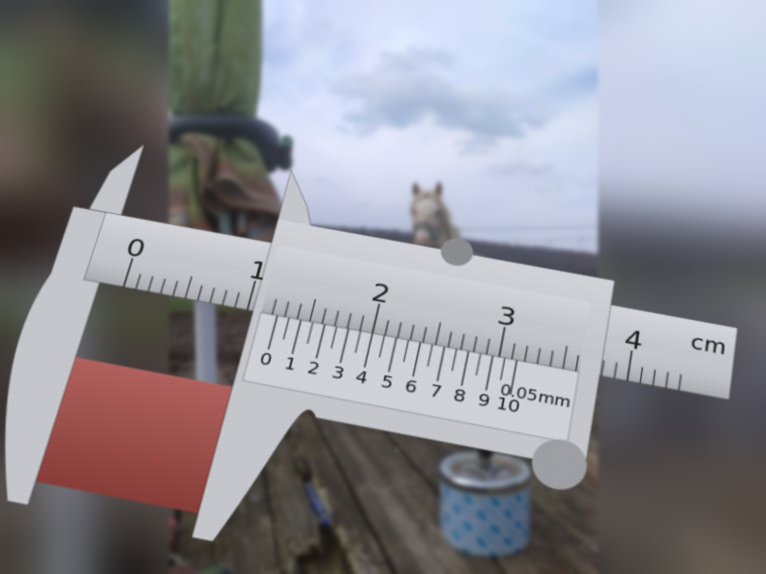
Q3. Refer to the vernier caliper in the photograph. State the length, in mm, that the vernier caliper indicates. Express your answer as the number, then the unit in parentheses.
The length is 12.4 (mm)
